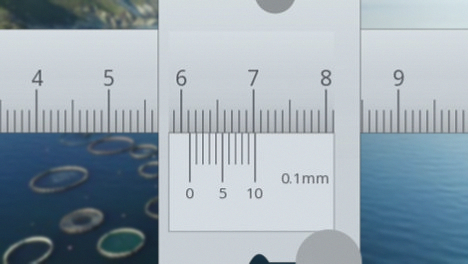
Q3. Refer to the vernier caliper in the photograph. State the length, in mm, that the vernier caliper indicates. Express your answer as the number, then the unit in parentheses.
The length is 61.2 (mm)
